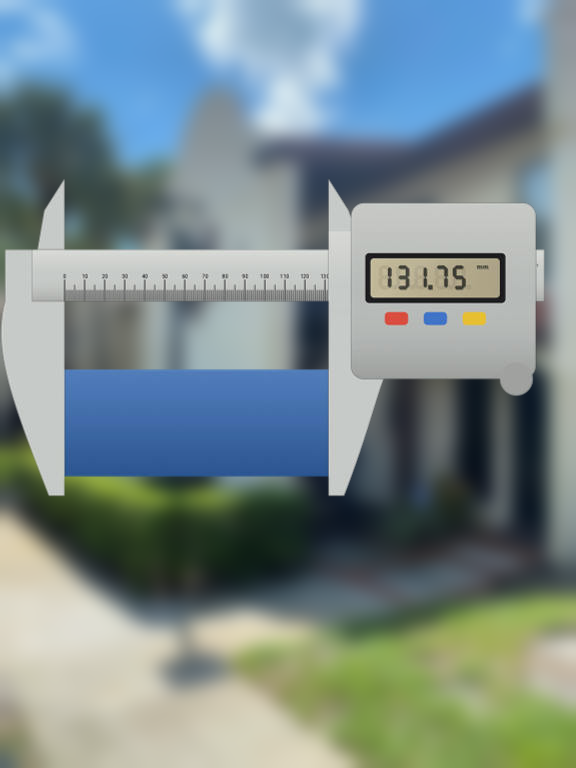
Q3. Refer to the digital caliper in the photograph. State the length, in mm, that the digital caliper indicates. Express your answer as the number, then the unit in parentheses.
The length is 131.75 (mm)
